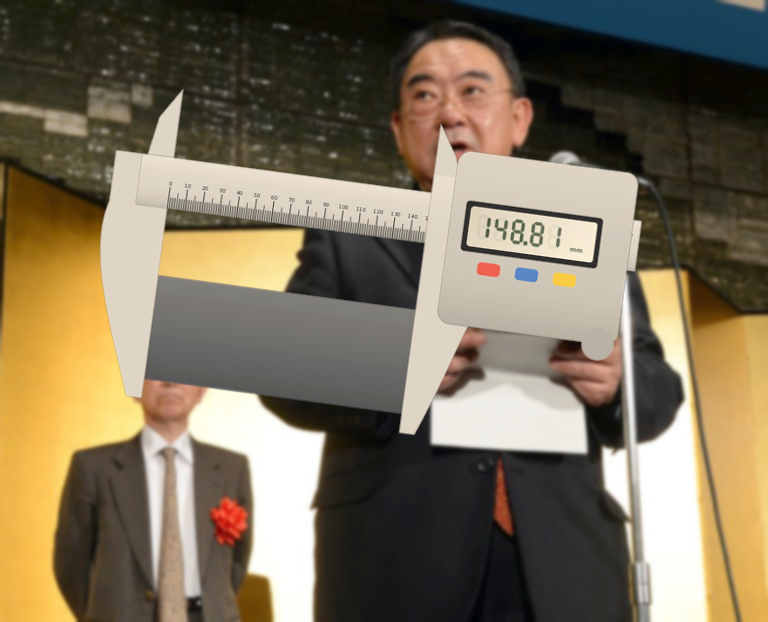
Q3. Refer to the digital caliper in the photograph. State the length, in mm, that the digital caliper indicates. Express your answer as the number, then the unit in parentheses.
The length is 148.81 (mm)
